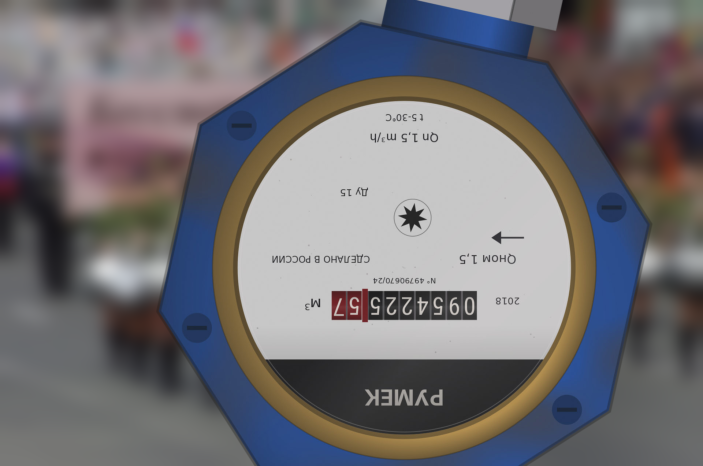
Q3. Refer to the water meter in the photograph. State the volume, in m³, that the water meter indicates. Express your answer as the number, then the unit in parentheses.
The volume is 954225.57 (m³)
